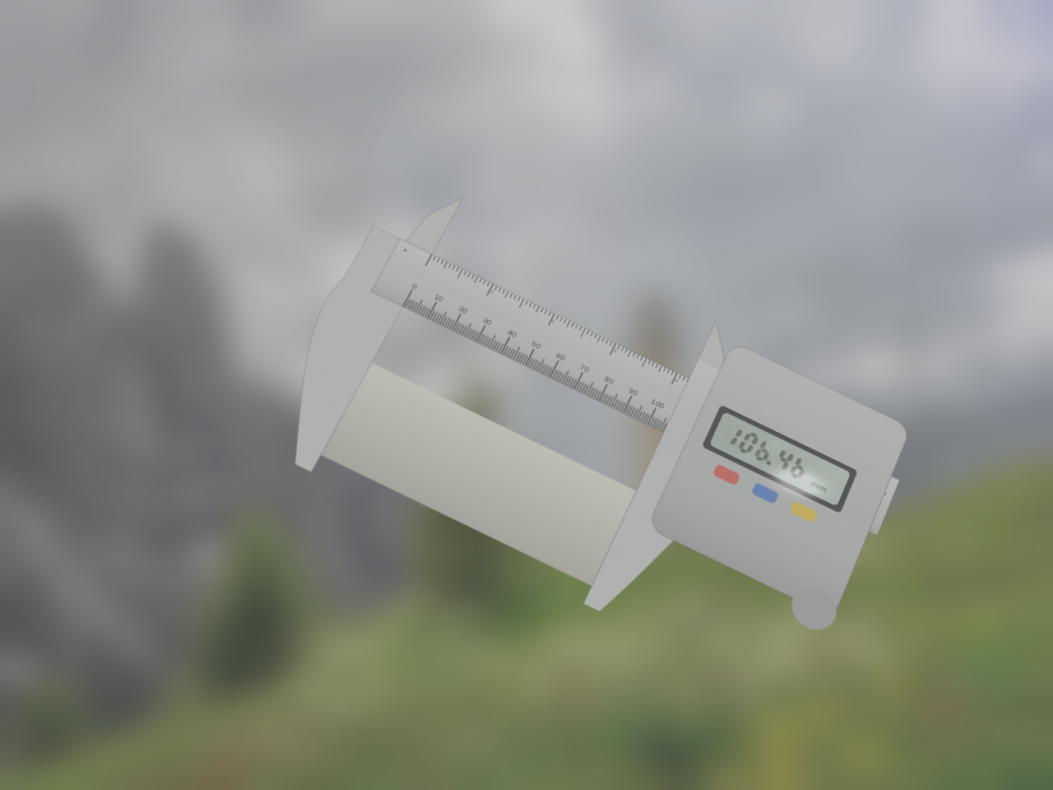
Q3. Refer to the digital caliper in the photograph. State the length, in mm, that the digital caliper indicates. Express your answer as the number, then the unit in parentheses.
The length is 106.46 (mm)
